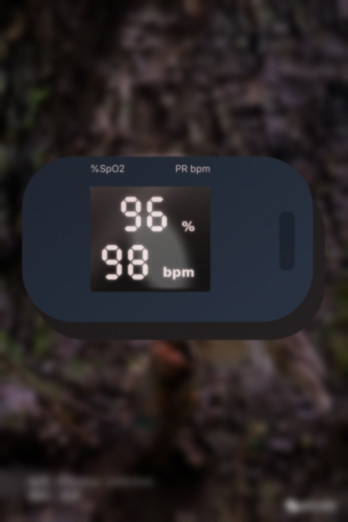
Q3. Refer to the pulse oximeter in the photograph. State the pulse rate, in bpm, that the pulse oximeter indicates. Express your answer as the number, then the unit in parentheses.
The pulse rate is 98 (bpm)
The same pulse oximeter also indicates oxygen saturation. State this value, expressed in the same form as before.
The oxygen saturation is 96 (%)
